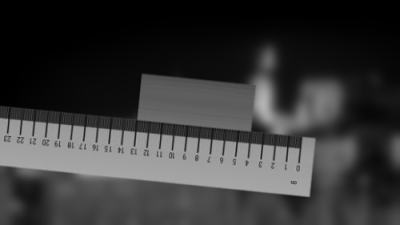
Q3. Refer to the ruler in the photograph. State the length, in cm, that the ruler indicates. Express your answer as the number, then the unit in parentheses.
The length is 9 (cm)
